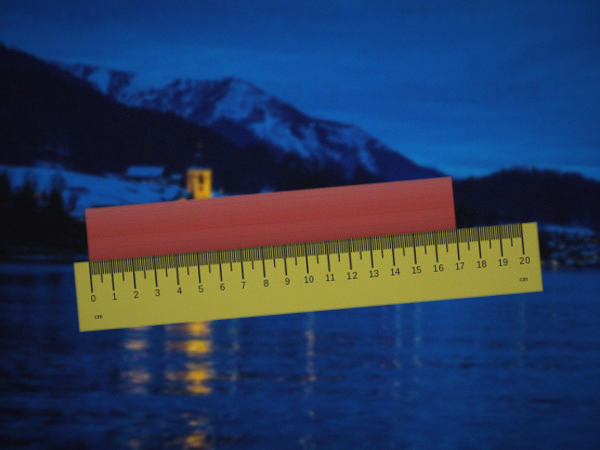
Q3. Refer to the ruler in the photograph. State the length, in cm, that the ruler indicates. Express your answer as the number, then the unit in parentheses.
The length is 17 (cm)
